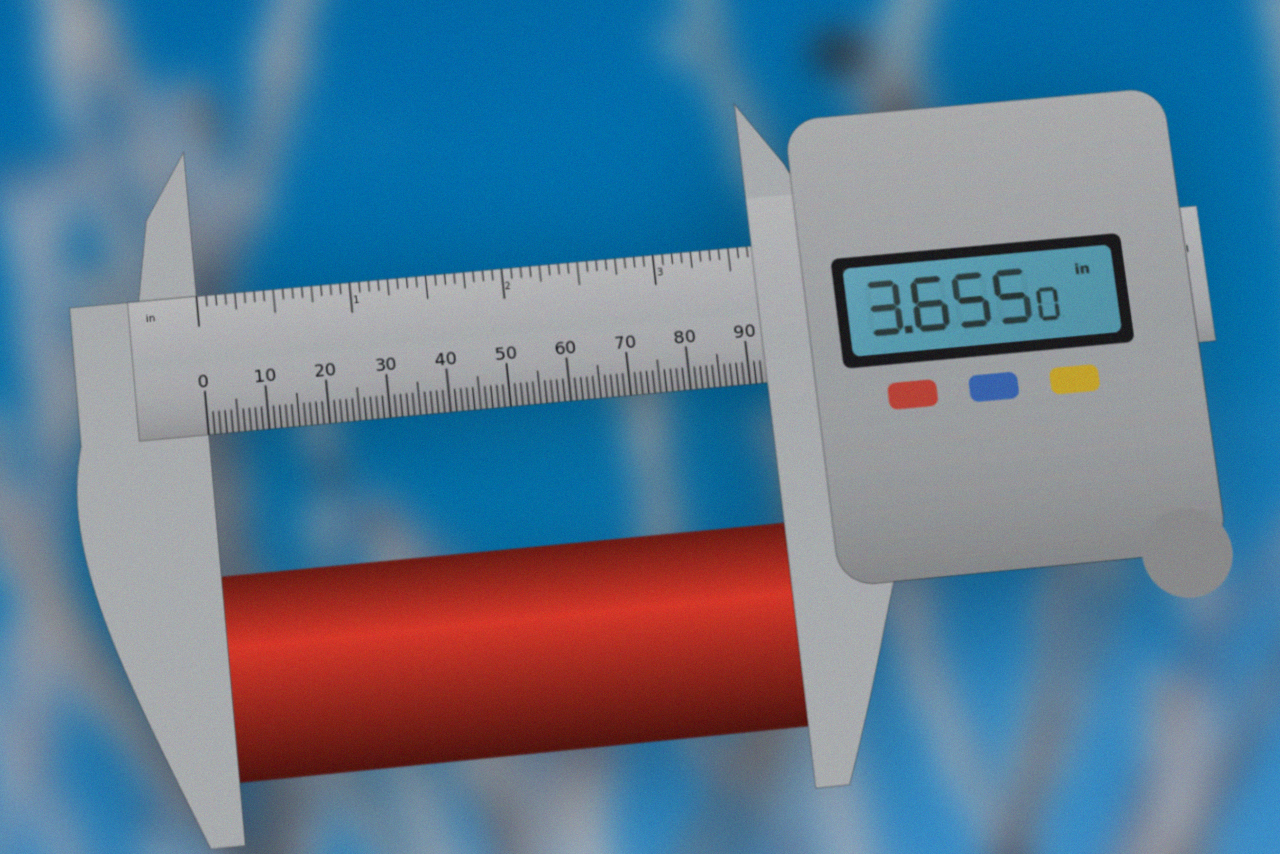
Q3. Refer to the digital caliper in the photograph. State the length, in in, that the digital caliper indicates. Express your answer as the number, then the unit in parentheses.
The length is 3.6550 (in)
